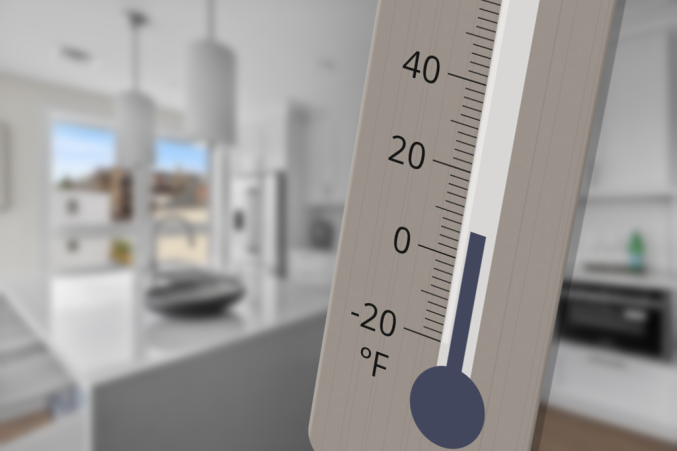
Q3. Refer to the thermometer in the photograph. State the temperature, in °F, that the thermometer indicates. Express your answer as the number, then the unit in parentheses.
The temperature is 7 (°F)
